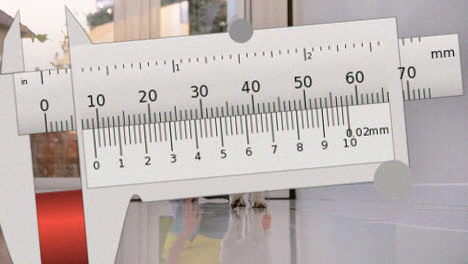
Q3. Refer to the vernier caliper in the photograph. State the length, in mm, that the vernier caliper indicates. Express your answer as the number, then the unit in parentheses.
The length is 9.0 (mm)
